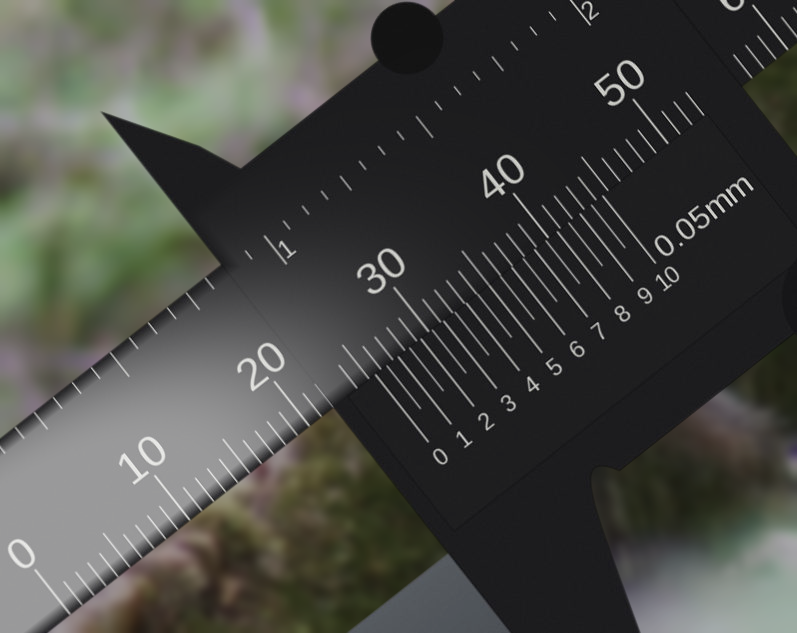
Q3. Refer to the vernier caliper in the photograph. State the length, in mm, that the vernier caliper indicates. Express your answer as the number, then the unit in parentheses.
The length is 25.5 (mm)
